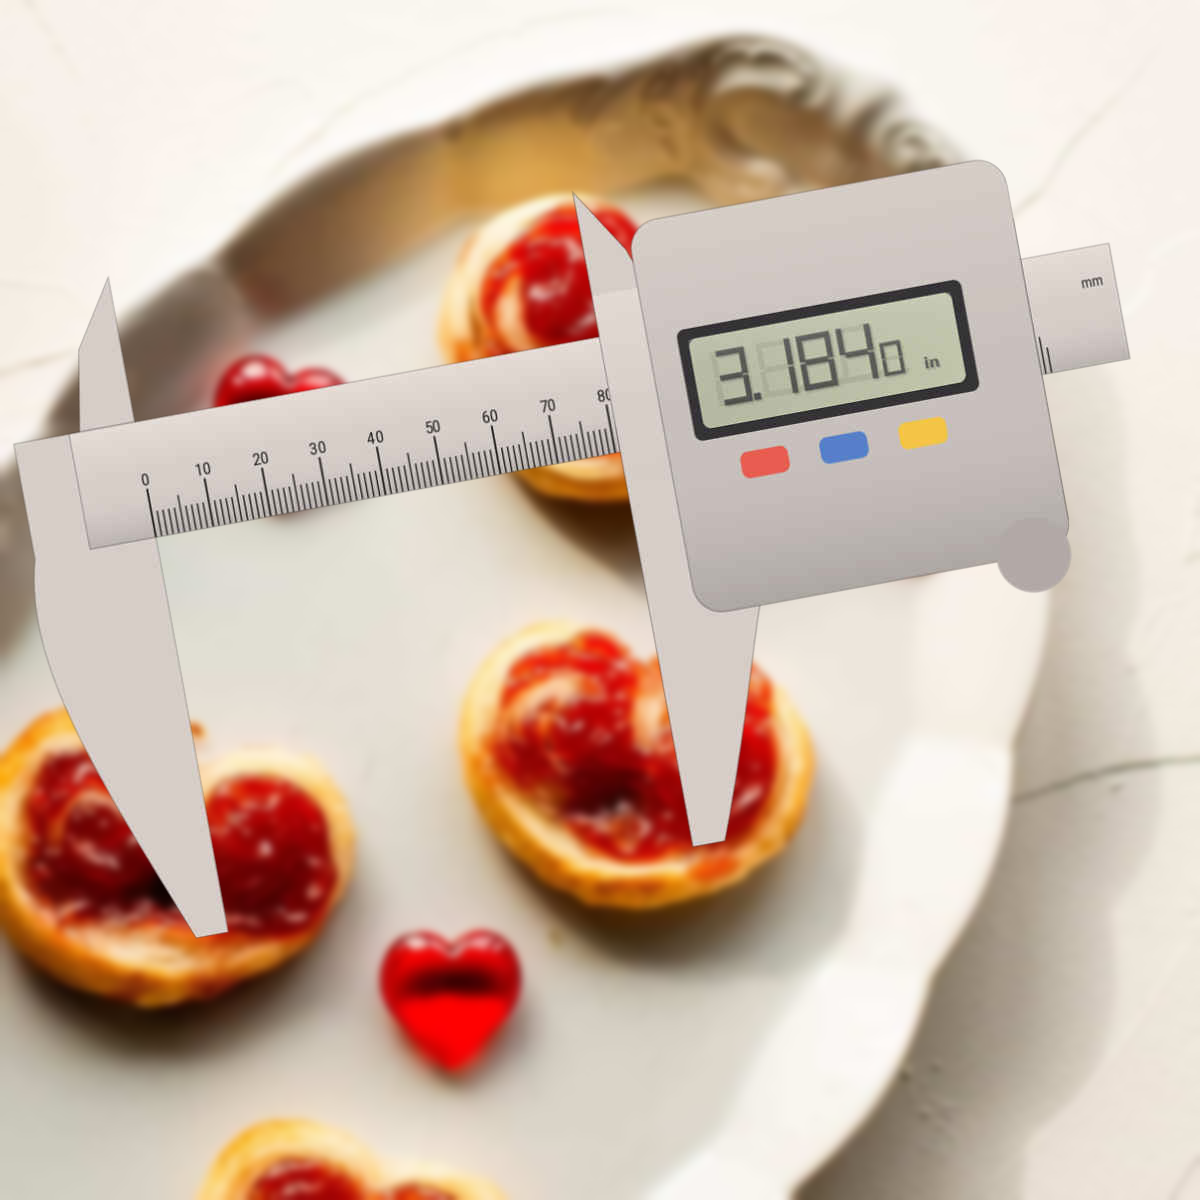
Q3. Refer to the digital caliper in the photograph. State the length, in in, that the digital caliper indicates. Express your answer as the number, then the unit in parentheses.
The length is 3.1840 (in)
